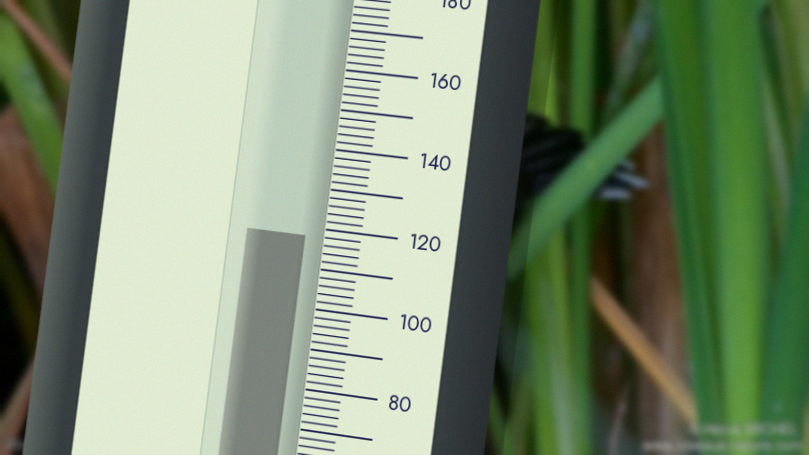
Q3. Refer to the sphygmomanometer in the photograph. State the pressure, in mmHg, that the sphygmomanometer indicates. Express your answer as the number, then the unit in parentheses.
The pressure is 118 (mmHg)
